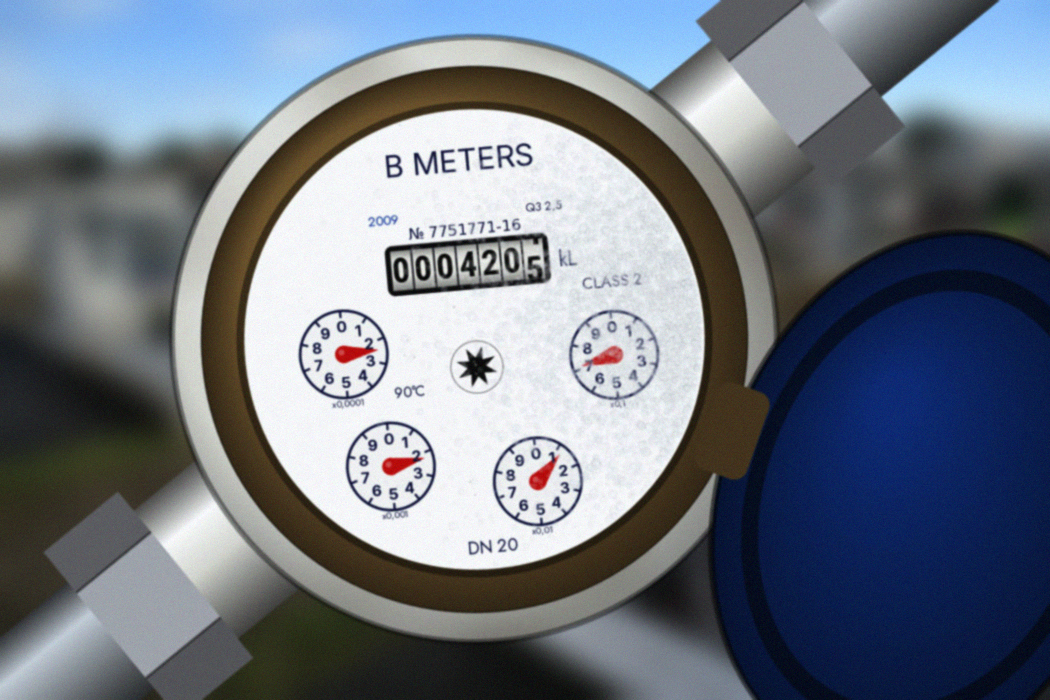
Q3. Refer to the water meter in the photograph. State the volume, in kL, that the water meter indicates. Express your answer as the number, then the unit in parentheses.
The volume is 4204.7122 (kL)
